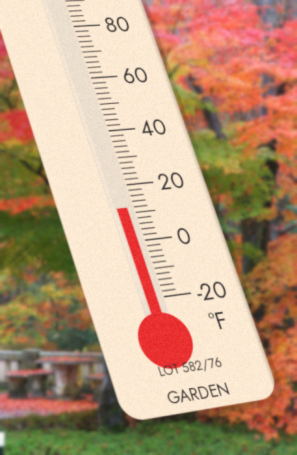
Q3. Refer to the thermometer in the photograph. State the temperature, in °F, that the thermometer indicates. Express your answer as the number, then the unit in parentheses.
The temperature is 12 (°F)
